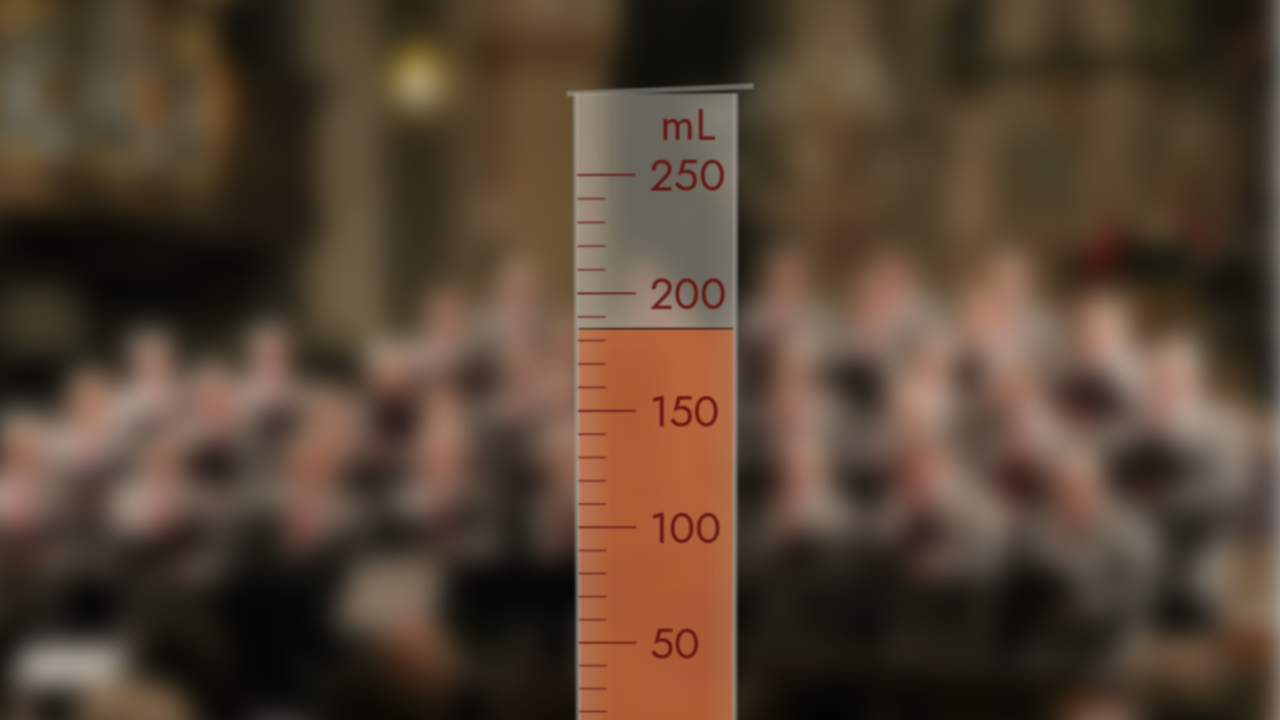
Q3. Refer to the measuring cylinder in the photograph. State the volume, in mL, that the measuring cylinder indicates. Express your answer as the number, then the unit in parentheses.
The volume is 185 (mL)
